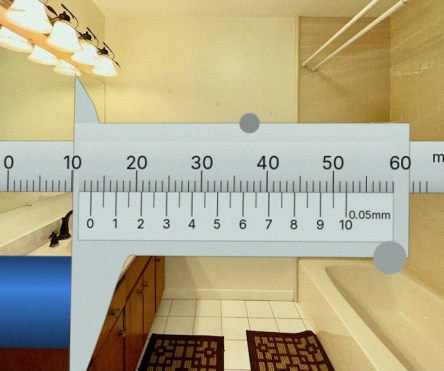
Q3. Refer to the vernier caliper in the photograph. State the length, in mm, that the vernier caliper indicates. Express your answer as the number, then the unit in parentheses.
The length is 13.0 (mm)
